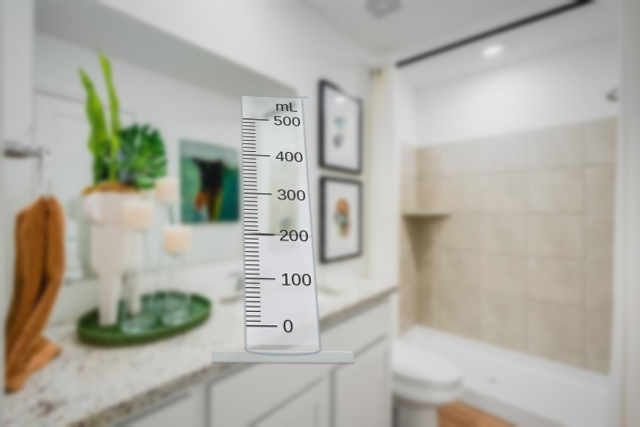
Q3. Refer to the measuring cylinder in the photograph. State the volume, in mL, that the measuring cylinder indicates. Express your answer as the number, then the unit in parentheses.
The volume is 200 (mL)
